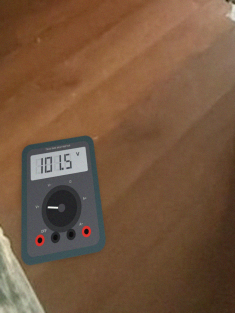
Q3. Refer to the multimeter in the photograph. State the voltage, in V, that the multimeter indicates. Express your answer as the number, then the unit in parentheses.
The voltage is 101.5 (V)
